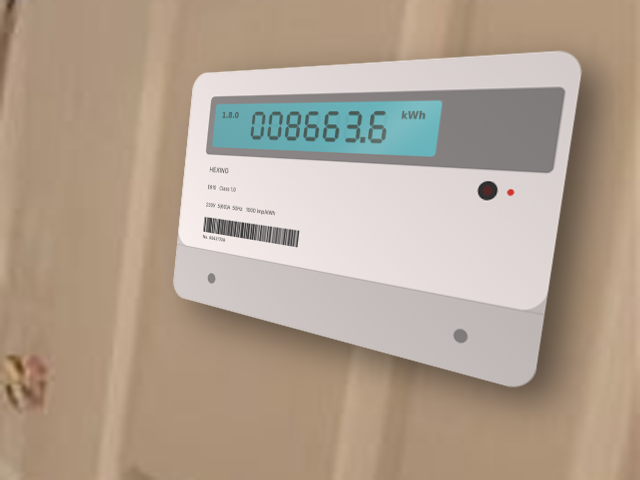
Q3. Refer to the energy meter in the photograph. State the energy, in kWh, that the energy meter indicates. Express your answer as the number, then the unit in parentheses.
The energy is 8663.6 (kWh)
